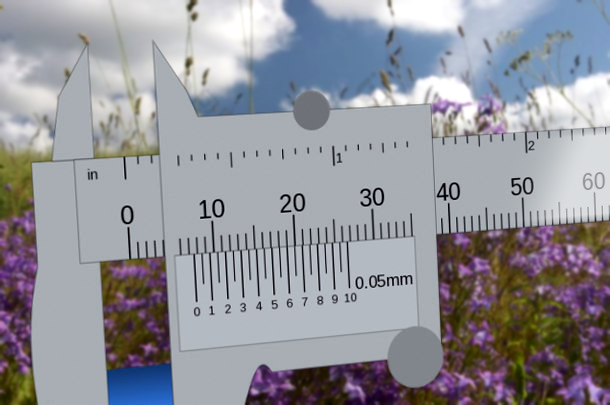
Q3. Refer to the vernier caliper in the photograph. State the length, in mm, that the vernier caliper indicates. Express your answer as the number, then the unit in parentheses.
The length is 7.6 (mm)
